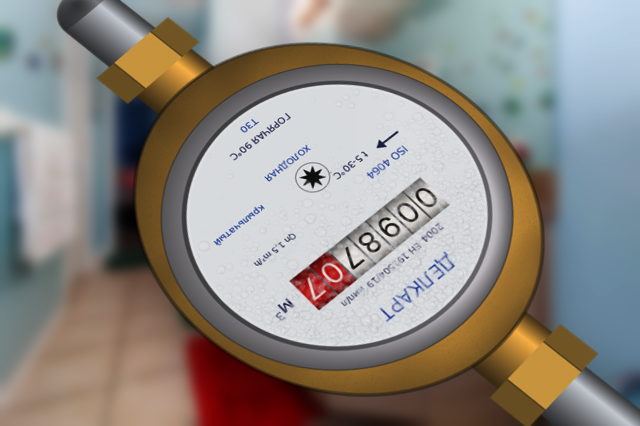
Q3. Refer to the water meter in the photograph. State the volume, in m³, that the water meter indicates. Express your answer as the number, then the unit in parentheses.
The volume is 987.07 (m³)
